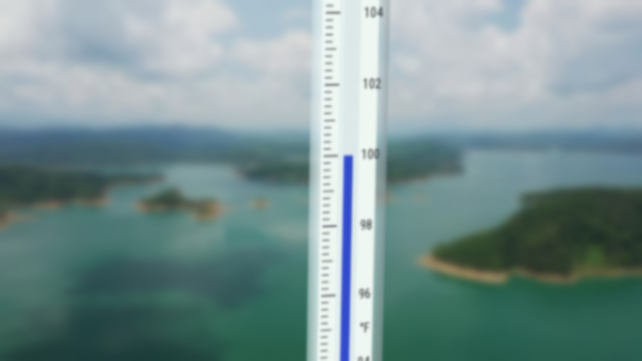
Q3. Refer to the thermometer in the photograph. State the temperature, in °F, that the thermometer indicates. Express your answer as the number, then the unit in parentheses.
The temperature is 100 (°F)
